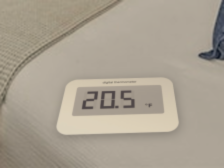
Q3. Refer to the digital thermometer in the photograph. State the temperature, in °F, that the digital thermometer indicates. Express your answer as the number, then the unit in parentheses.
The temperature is 20.5 (°F)
